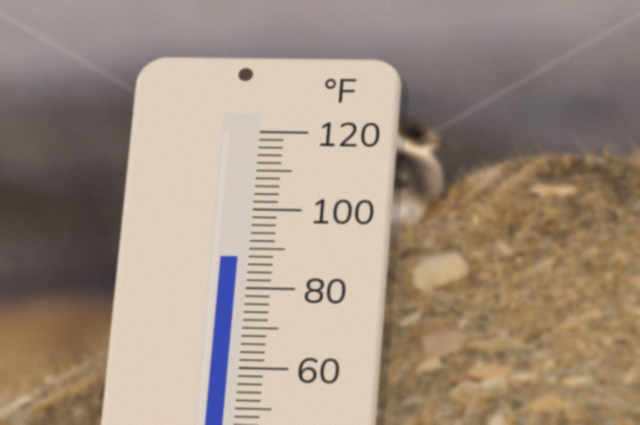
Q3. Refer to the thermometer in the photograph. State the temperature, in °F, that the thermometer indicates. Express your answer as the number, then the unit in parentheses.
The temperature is 88 (°F)
